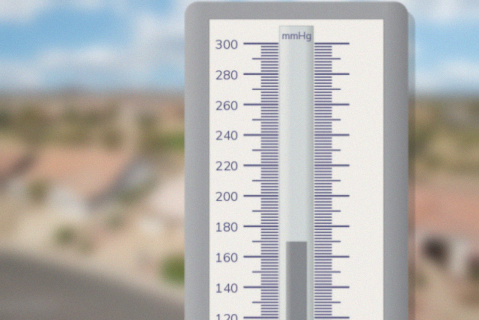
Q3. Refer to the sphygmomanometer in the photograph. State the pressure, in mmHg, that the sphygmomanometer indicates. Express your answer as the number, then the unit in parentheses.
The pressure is 170 (mmHg)
